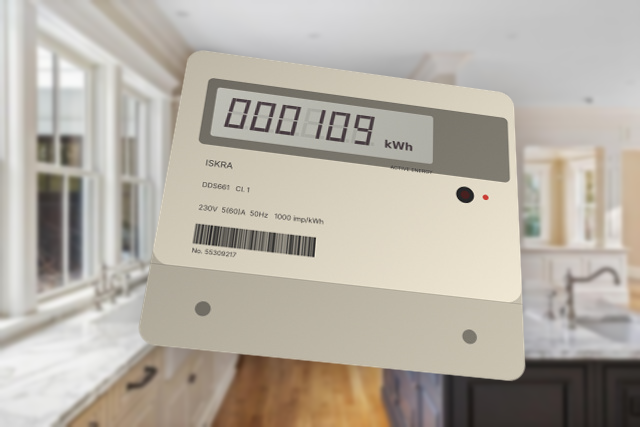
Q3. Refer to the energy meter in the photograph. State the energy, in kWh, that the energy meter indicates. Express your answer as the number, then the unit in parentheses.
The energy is 109 (kWh)
